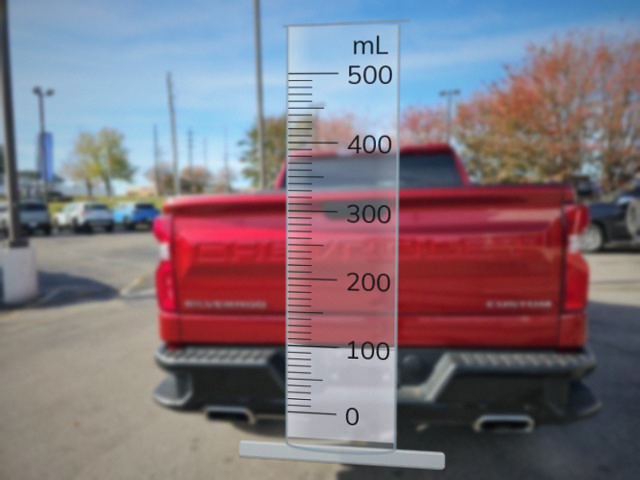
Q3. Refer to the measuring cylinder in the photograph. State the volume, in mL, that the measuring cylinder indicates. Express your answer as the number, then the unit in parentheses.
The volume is 100 (mL)
